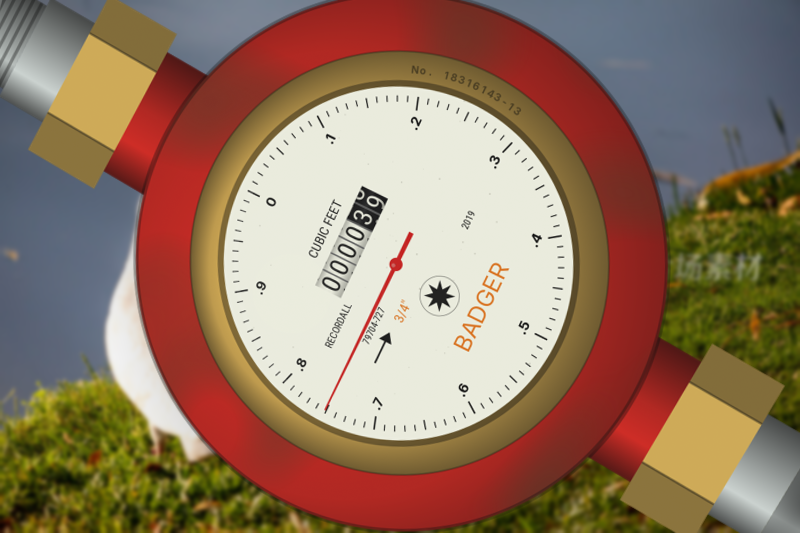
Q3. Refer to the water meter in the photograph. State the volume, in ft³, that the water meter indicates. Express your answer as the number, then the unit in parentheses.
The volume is 38.75 (ft³)
